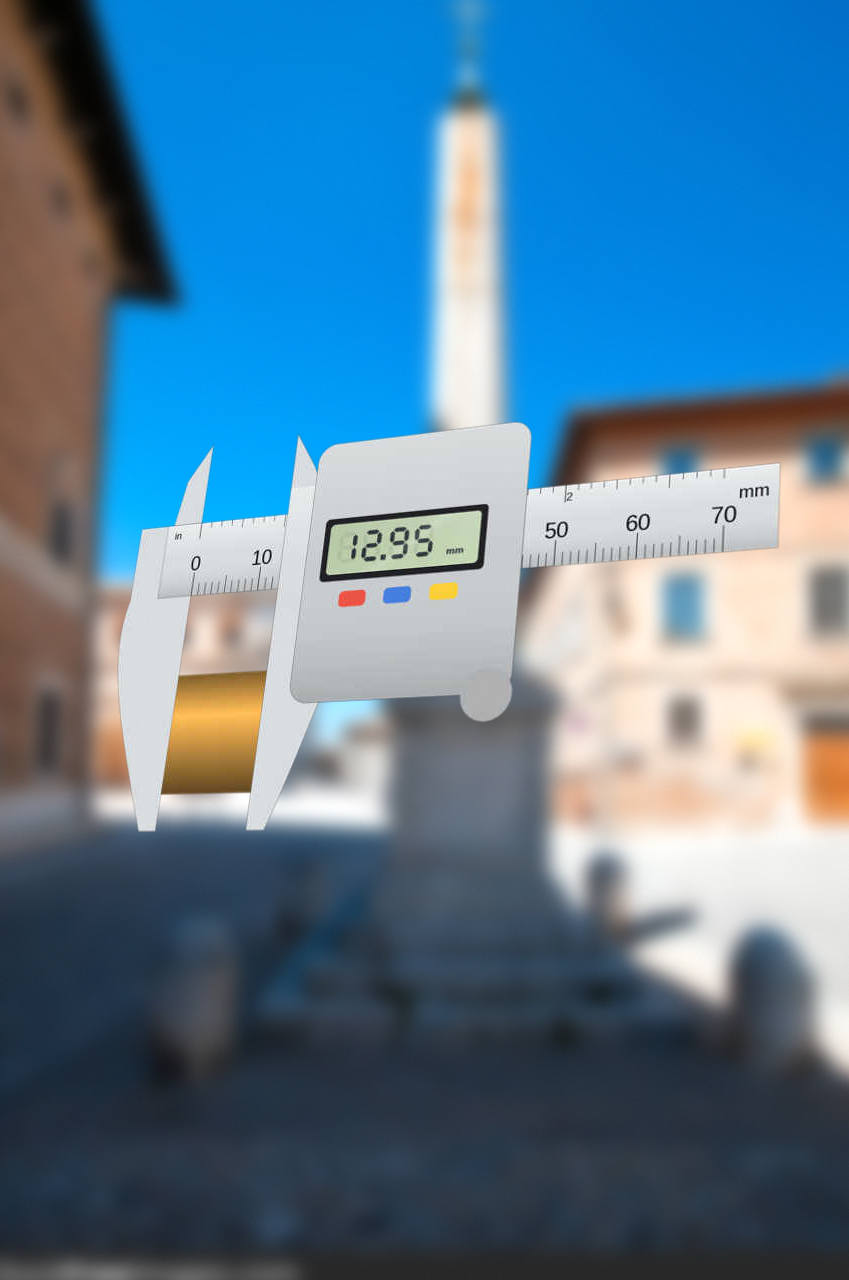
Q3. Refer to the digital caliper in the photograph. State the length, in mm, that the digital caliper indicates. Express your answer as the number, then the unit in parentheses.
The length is 12.95 (mm)
